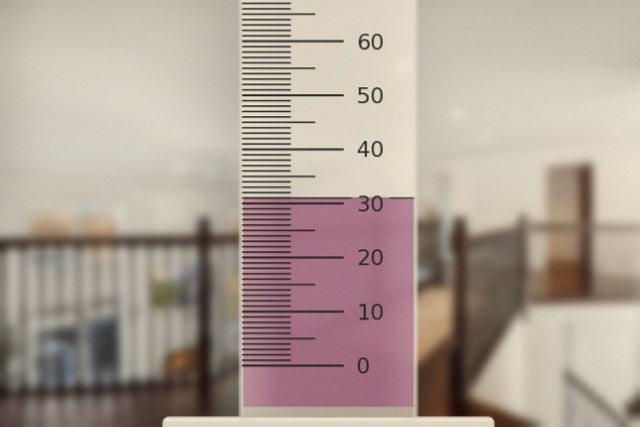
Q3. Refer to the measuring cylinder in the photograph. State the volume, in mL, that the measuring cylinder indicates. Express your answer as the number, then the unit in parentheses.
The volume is 31 (mL)
